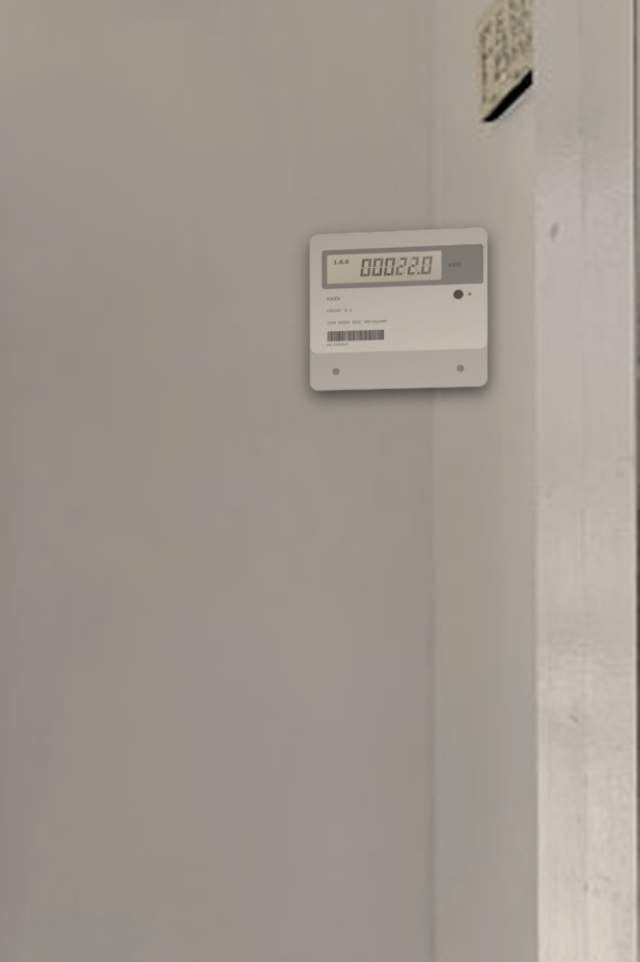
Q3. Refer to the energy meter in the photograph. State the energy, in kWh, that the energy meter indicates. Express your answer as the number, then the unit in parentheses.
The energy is 22.0 (kWh)
